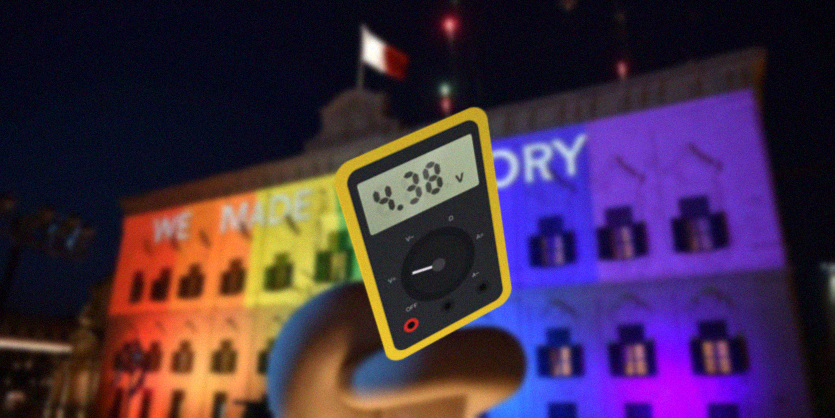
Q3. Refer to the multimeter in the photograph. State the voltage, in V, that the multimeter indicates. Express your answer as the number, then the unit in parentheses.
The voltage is 4.38 (V)
